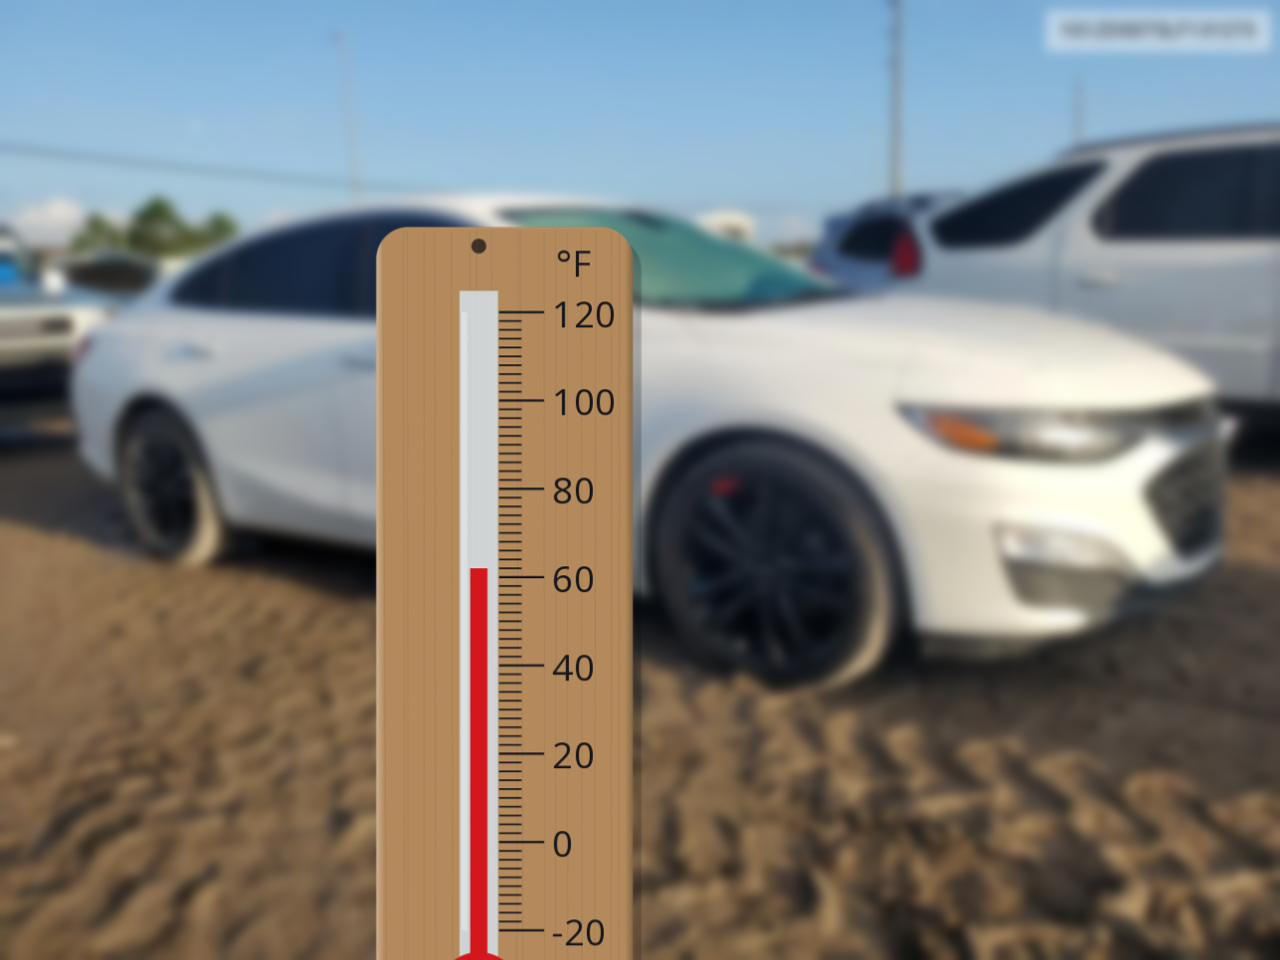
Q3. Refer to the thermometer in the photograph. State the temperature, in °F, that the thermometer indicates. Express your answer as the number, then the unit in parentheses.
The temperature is 62 (°F)
